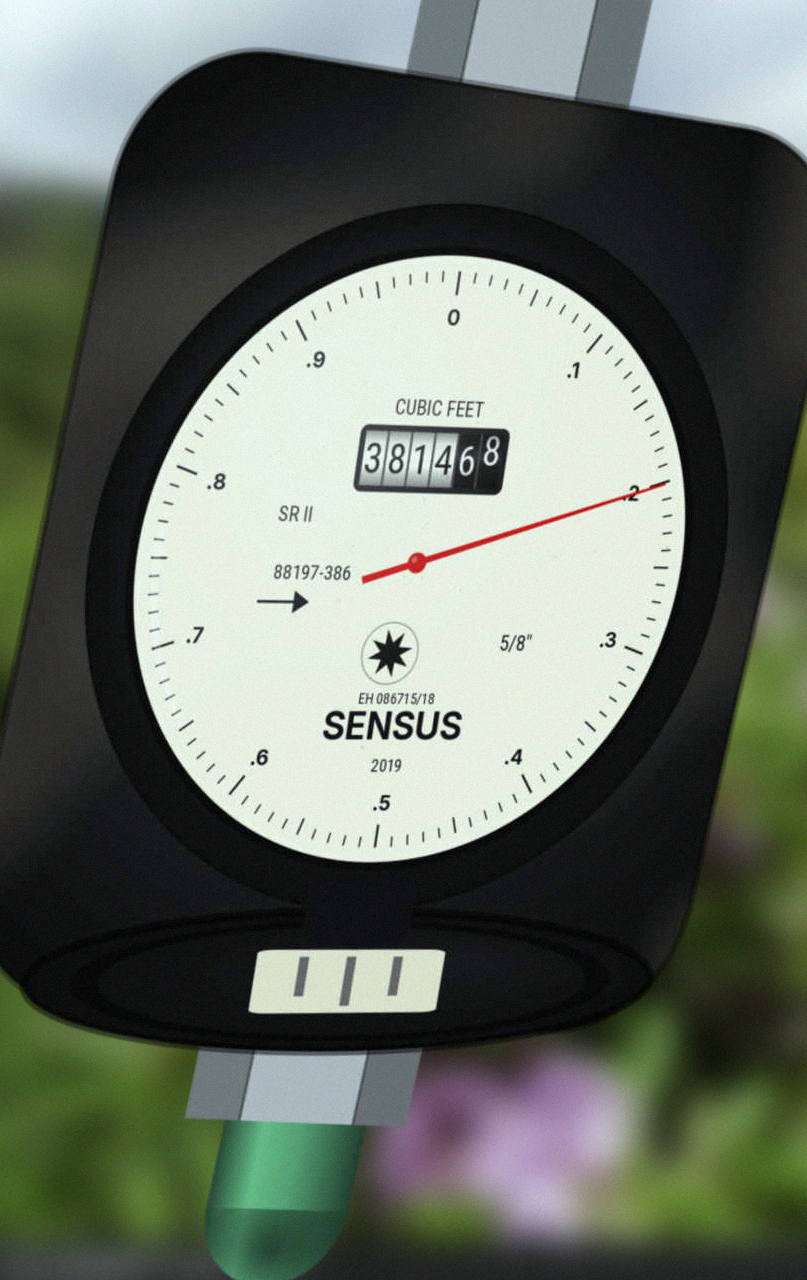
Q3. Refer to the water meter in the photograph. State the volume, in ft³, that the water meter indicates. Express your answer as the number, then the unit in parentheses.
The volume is 381468.20 (ft³)
